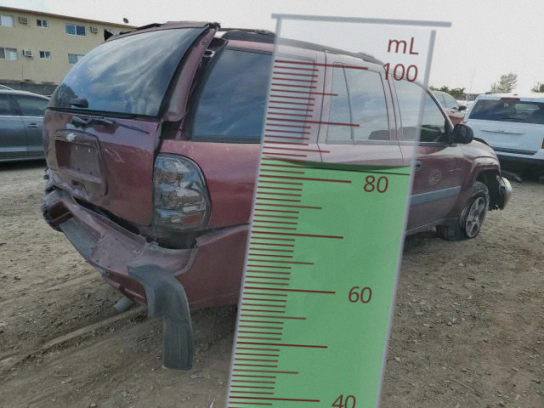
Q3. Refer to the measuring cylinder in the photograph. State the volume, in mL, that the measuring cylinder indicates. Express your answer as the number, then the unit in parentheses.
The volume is 82 (mL)
